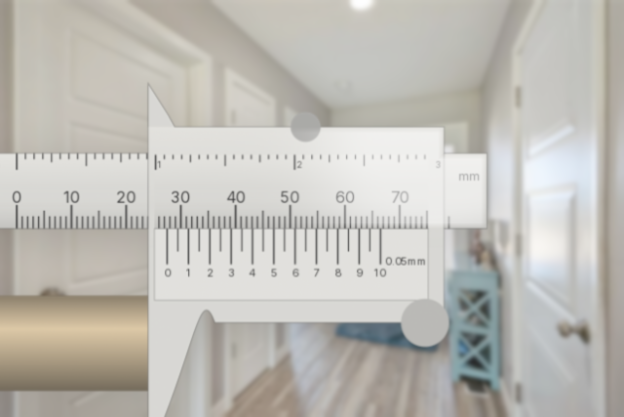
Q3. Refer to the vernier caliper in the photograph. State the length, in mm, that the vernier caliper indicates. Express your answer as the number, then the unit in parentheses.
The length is 27.5 (mm)
